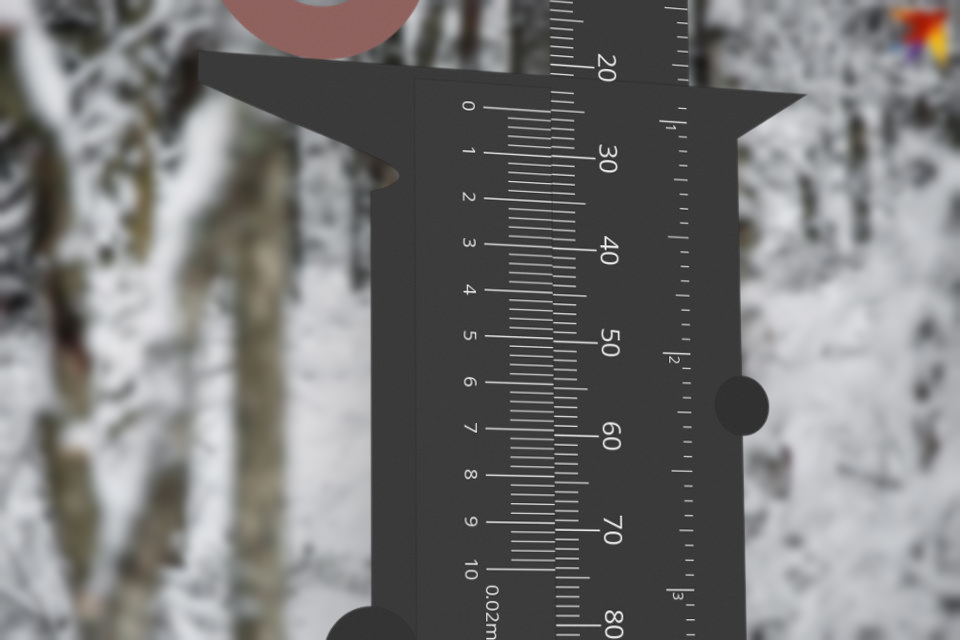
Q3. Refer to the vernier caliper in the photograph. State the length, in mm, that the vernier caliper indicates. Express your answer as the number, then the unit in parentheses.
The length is 25.2 (mm)
